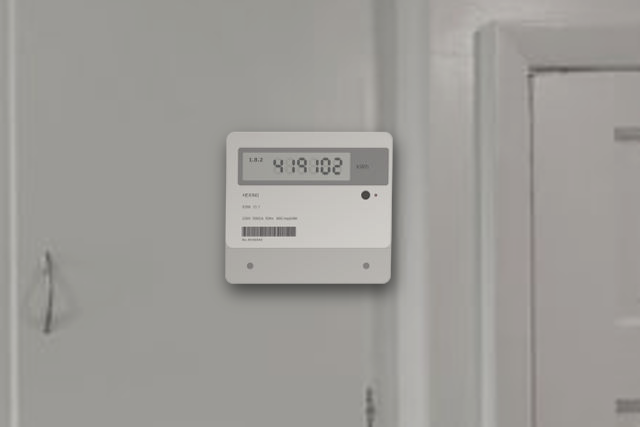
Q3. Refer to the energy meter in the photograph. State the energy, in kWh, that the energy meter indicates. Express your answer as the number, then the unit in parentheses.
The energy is 419102 (kWh)
